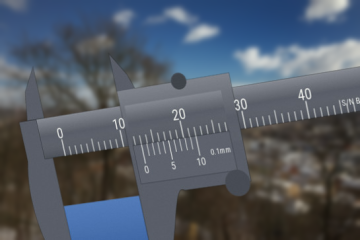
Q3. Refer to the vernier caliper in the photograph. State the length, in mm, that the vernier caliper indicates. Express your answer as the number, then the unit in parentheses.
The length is 13.0 (mm)
